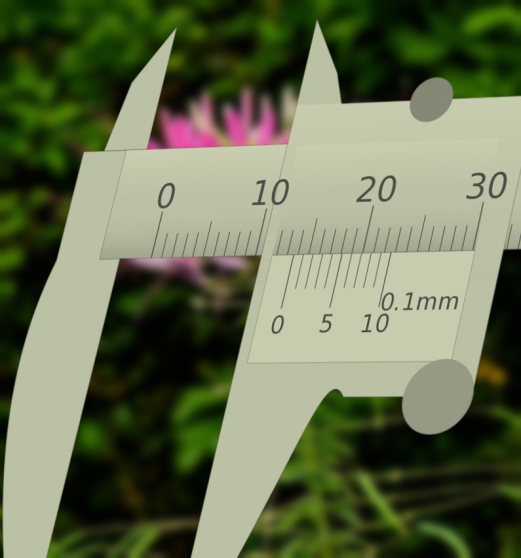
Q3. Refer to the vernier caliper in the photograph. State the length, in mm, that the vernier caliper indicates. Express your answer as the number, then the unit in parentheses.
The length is 13.6 (mm)
